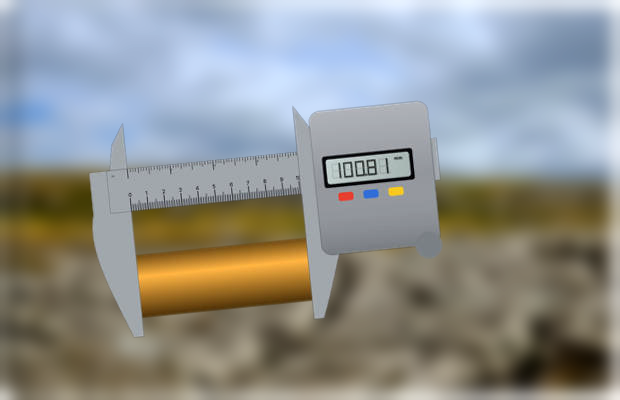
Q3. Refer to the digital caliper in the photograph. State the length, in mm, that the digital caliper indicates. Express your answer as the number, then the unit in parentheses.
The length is 100.81 (mm)
